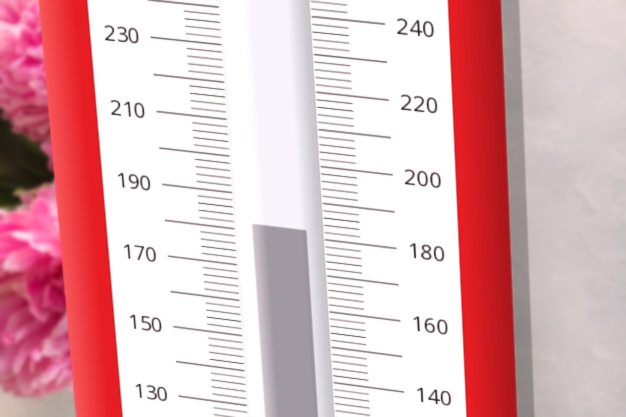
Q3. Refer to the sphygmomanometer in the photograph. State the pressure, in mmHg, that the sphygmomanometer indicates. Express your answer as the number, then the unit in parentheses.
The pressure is 182 (mmHg)
